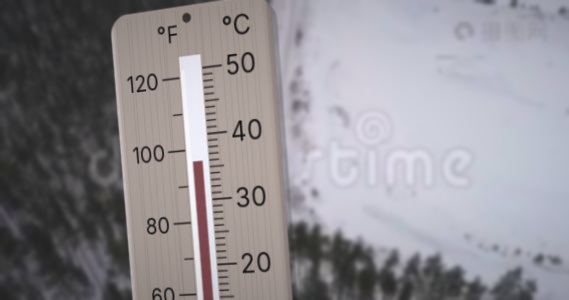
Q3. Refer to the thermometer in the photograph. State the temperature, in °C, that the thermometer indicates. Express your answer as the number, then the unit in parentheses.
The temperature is 36 (°C)
